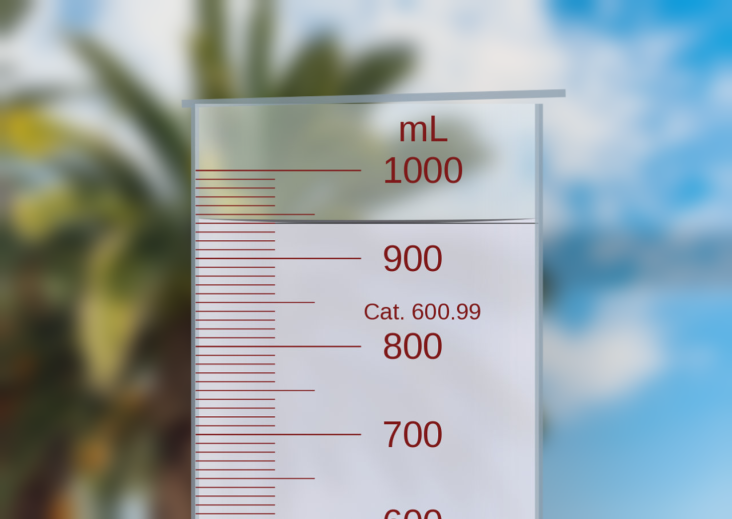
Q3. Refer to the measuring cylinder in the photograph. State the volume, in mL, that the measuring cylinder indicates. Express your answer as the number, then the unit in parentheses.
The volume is 940 (mL)
